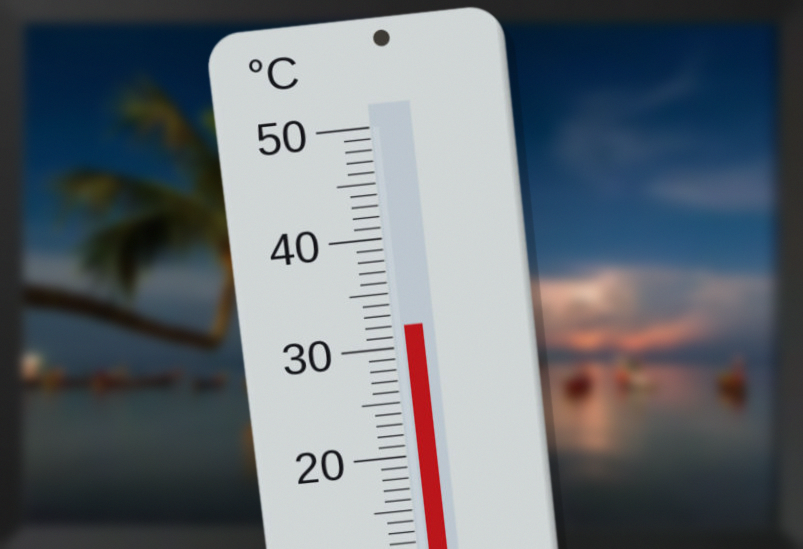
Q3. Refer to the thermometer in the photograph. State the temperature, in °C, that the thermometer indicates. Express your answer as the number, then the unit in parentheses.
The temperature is 32 (°C)
